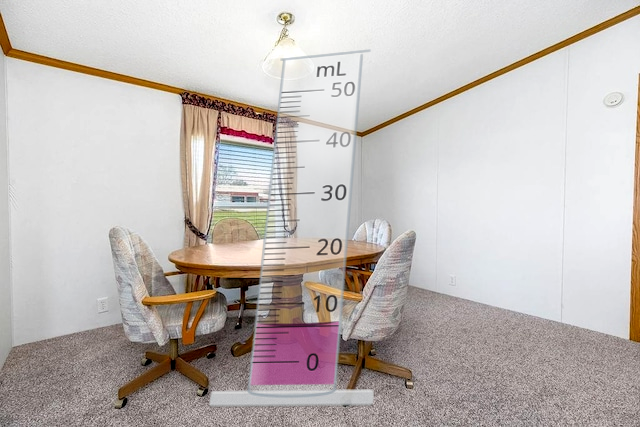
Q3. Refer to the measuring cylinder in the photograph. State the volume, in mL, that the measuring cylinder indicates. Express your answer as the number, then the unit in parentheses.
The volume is 6 (mL)
